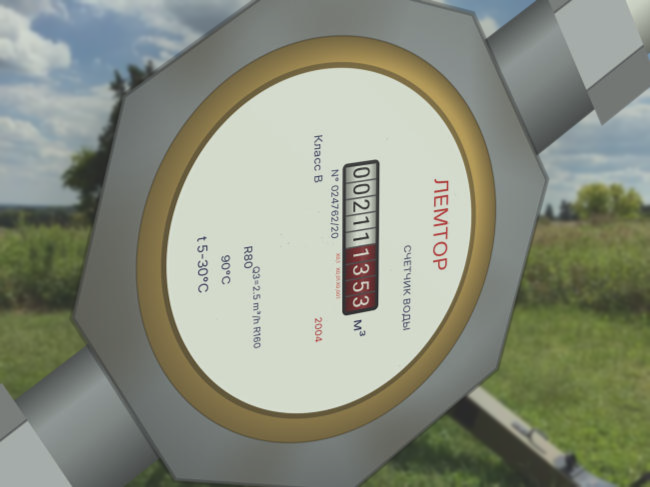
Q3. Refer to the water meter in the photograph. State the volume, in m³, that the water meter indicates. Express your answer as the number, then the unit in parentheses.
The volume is 211.1353 (m³)
